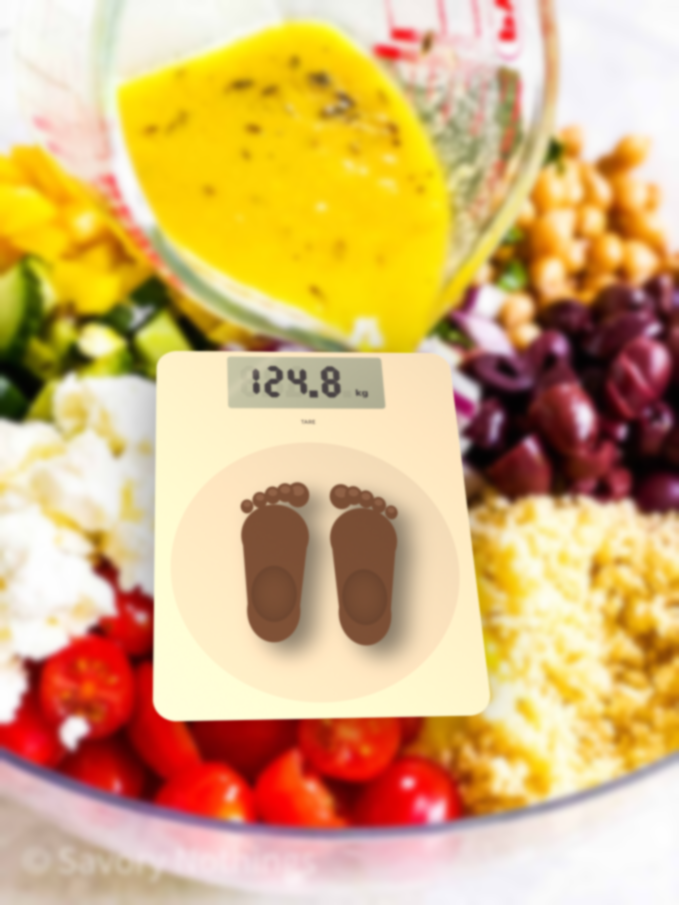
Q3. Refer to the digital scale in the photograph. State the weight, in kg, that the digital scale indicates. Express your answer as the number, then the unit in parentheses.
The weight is 124.8 (kg)
